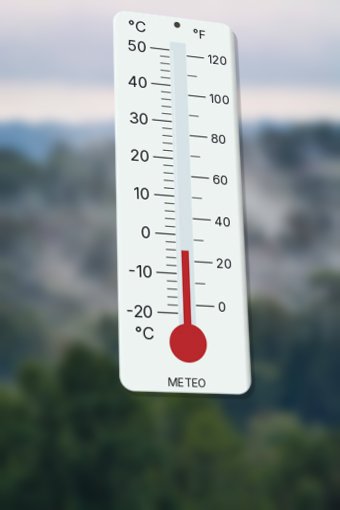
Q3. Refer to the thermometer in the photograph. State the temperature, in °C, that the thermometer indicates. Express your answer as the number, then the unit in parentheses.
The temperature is -4 (°C)
